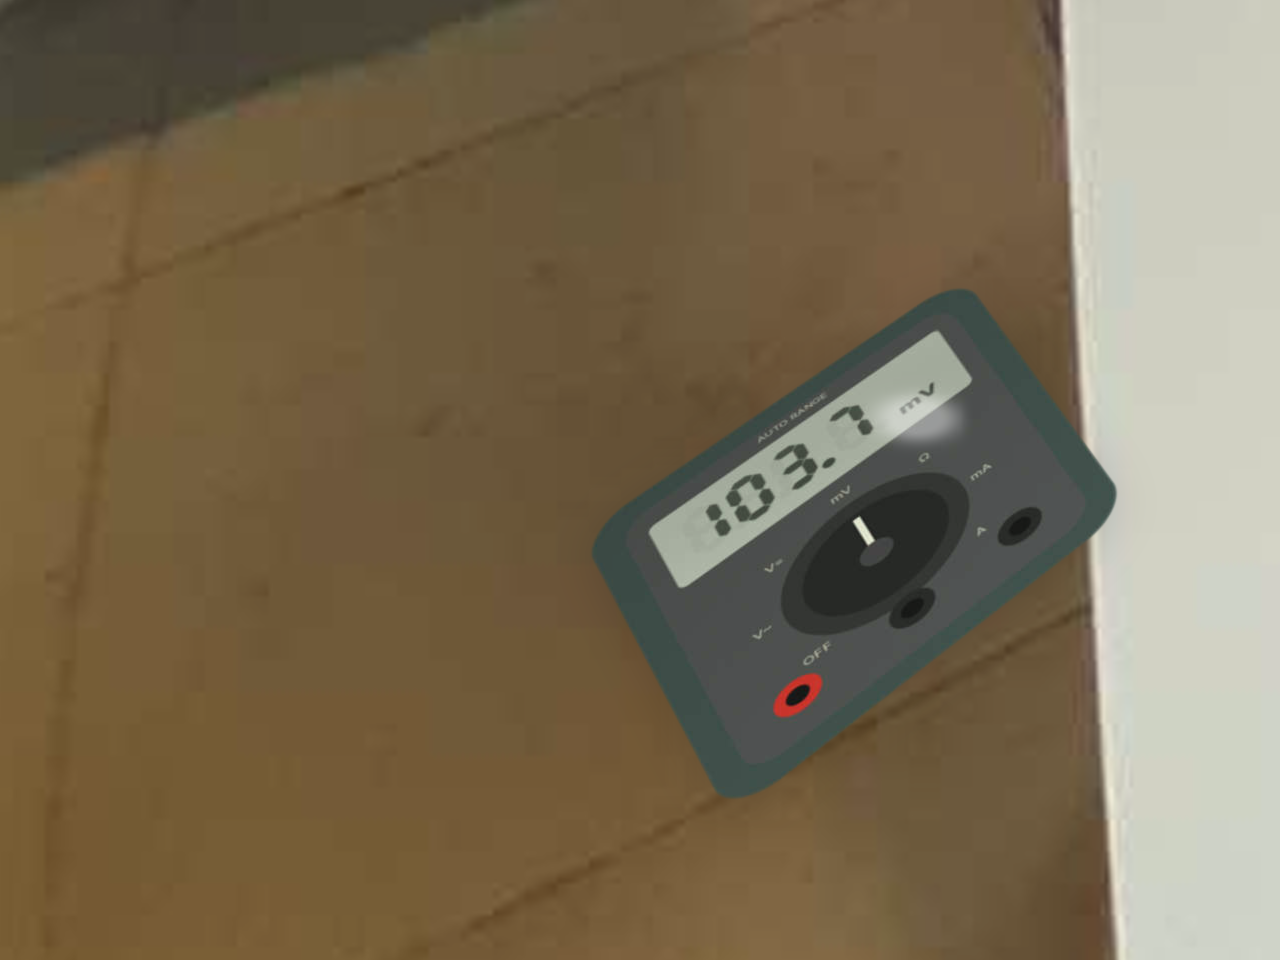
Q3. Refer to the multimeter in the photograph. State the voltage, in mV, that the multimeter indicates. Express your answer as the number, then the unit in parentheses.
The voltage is 103.7 (mV)
